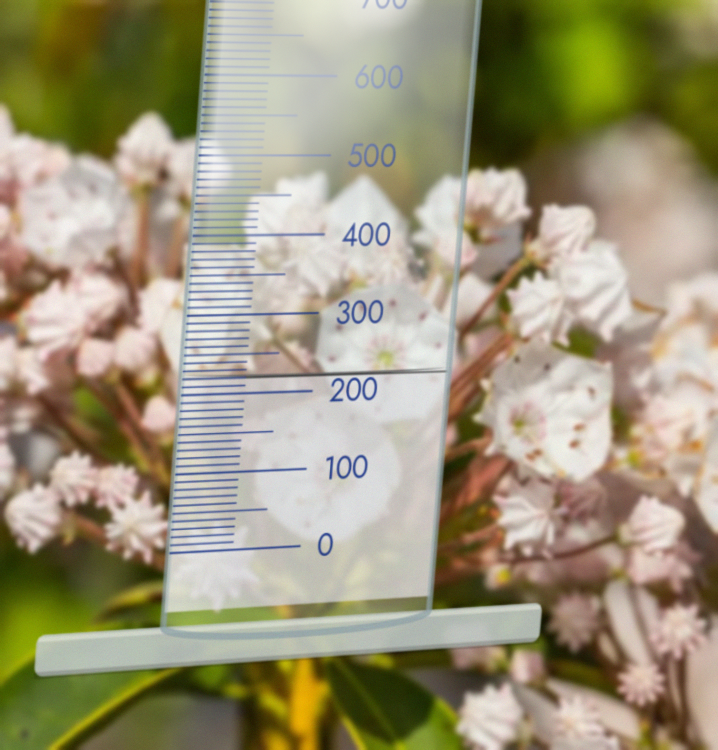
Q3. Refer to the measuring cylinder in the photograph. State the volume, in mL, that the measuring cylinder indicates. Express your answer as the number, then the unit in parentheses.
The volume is 220 (mL)
